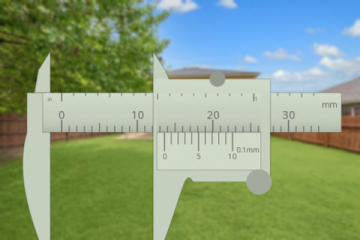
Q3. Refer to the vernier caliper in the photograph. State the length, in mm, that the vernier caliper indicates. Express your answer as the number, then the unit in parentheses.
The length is 13.6 (mm)
